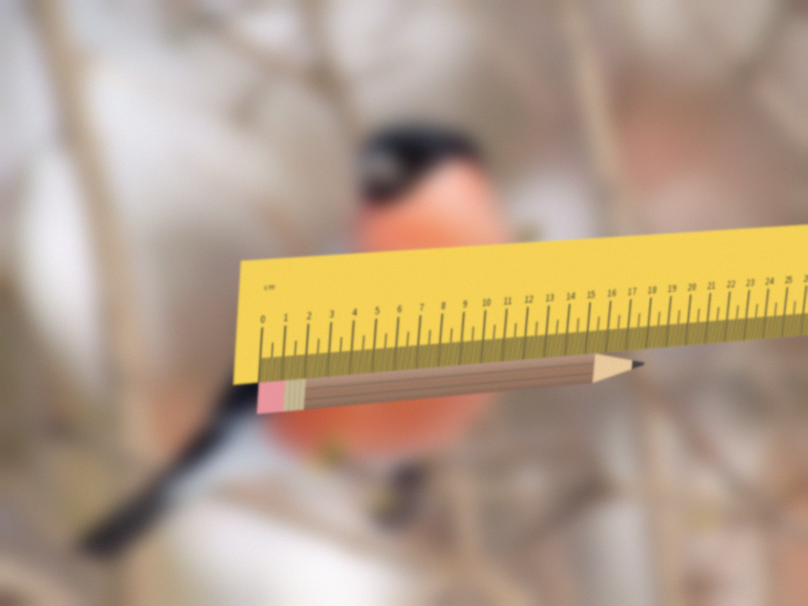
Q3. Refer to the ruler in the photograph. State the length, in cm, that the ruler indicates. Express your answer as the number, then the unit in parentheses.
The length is 18 (cm)
